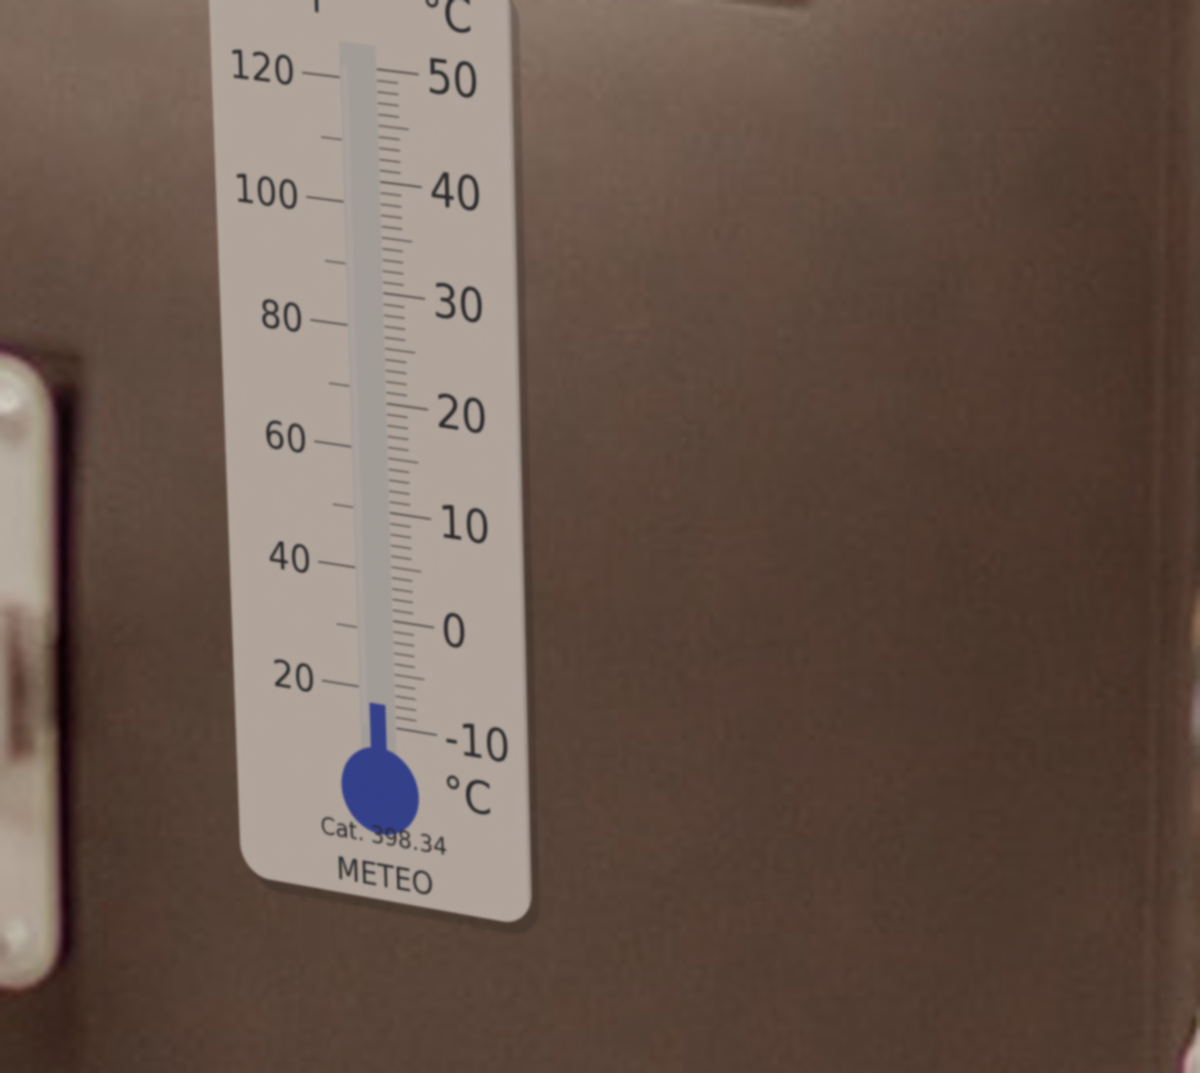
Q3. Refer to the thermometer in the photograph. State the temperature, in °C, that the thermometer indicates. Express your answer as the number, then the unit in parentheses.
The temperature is -8 (°C)
